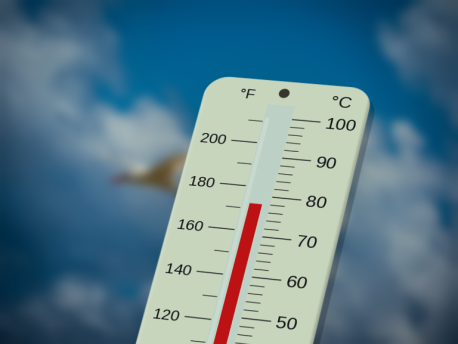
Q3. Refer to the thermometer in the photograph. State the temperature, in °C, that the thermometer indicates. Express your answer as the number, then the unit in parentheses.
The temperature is 78 (°C)
